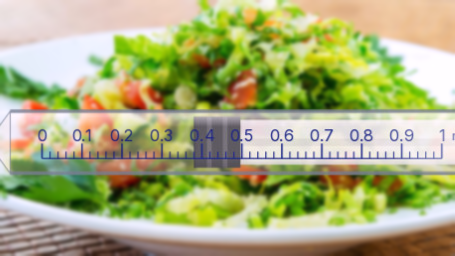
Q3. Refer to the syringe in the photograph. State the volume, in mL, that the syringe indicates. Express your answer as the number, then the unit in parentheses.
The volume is 0.38 (mL)
